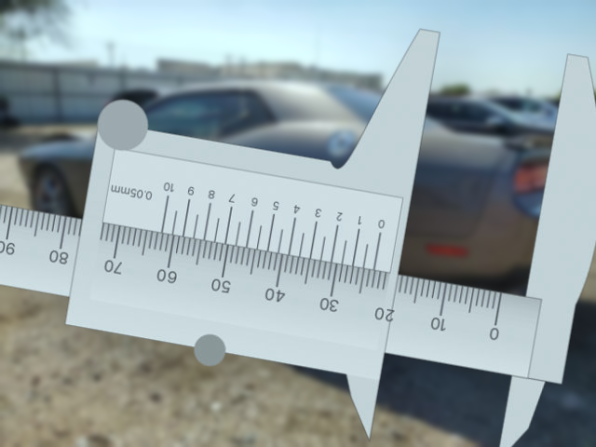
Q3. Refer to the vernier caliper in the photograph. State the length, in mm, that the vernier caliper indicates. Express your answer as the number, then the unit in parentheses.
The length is 23.2 (mm)
